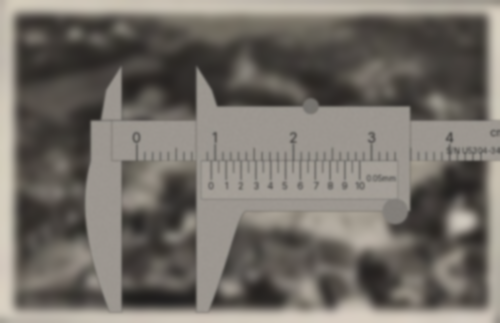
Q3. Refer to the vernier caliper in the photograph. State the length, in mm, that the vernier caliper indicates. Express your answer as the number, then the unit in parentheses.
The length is 9.5 (mm)
